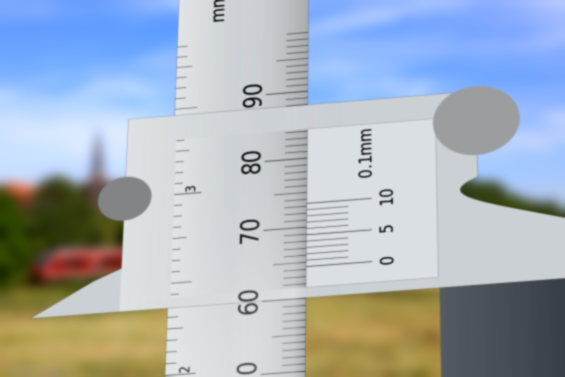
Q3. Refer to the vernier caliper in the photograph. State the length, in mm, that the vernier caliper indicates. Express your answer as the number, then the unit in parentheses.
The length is 64.4 (mm)
